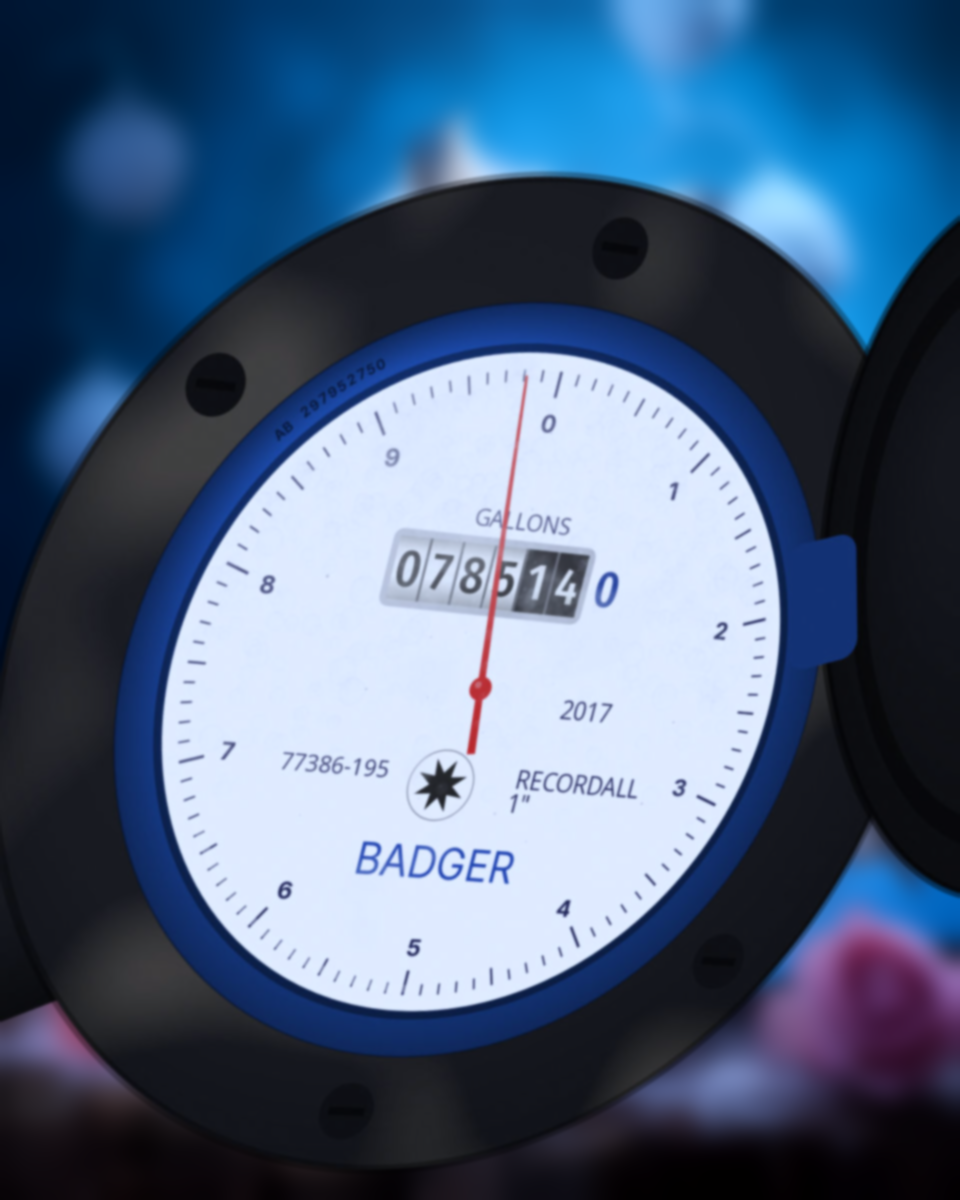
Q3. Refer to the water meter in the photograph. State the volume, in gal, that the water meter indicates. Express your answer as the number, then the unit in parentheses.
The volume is 785139.8 (gal)
